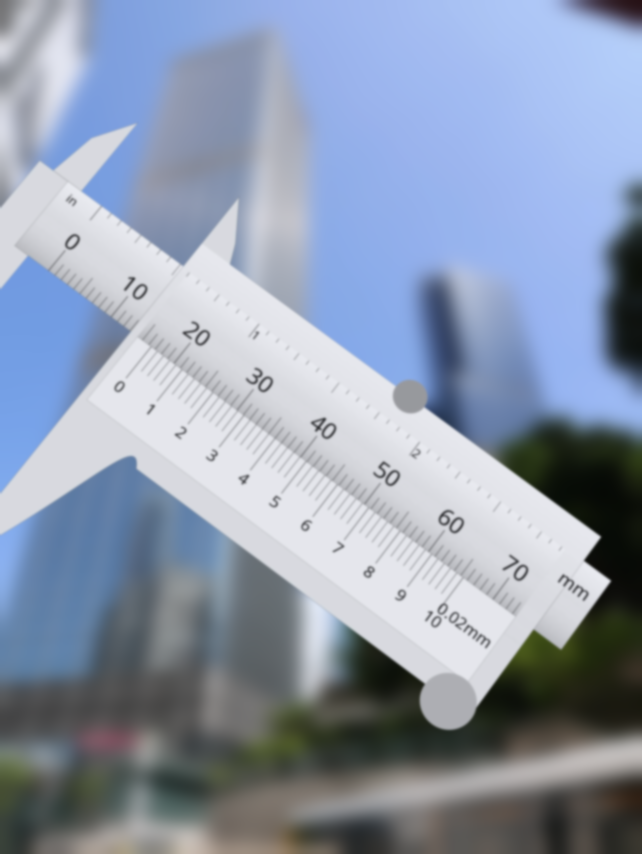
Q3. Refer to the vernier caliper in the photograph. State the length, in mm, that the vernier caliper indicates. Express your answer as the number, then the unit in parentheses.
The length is 16.4 (mm)
